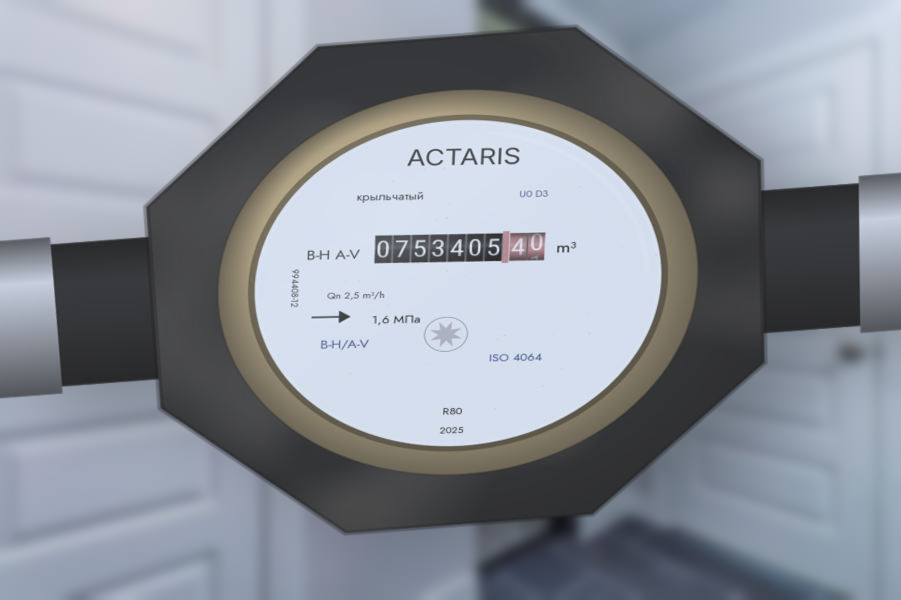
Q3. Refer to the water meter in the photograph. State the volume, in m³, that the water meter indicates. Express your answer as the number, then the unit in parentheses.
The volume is 753405.40 (m³)
